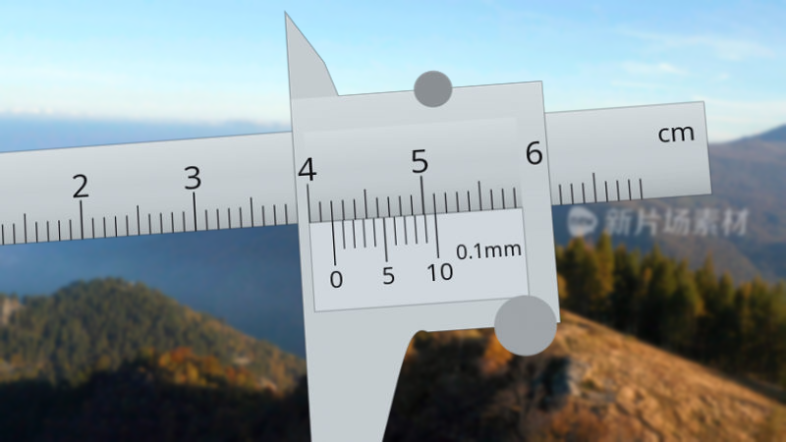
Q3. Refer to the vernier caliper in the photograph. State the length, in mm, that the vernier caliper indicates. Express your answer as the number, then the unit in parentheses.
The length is 42.0 (mm)
